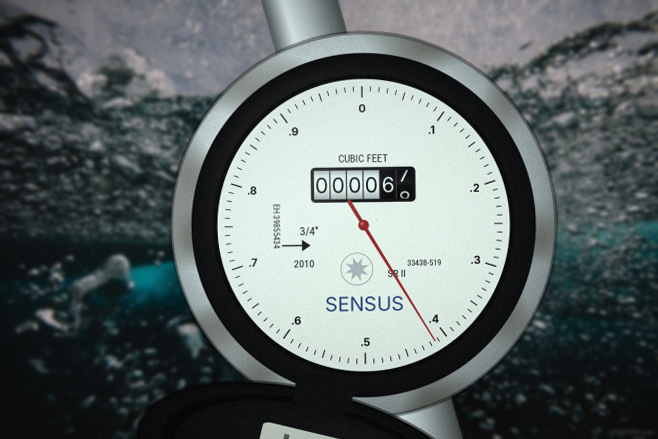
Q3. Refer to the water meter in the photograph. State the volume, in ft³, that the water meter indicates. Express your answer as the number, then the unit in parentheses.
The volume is 67.41 (ft³)
